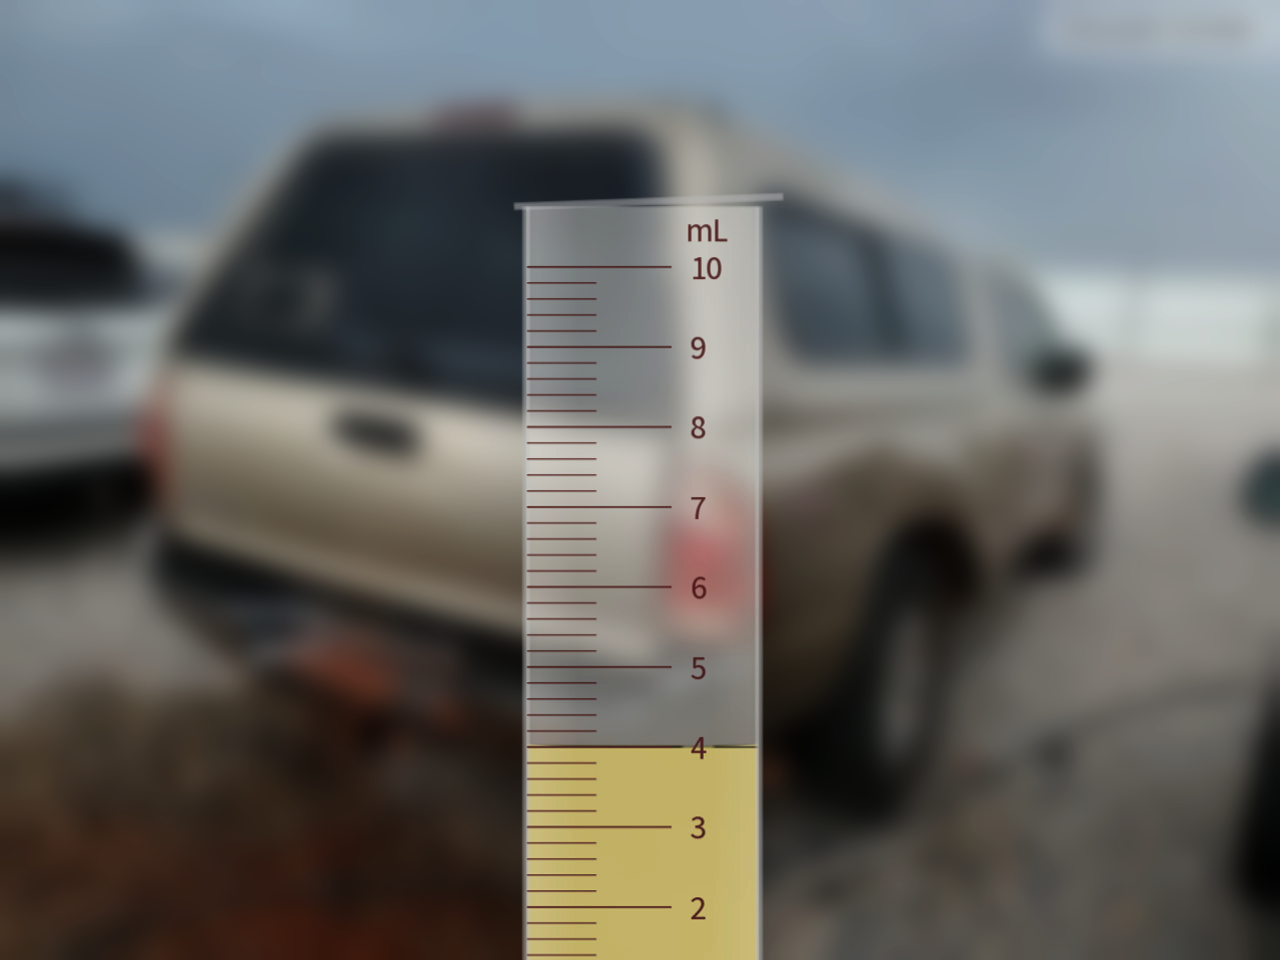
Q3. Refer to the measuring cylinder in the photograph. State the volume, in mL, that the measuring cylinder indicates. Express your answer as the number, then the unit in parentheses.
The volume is 4 (mL)
